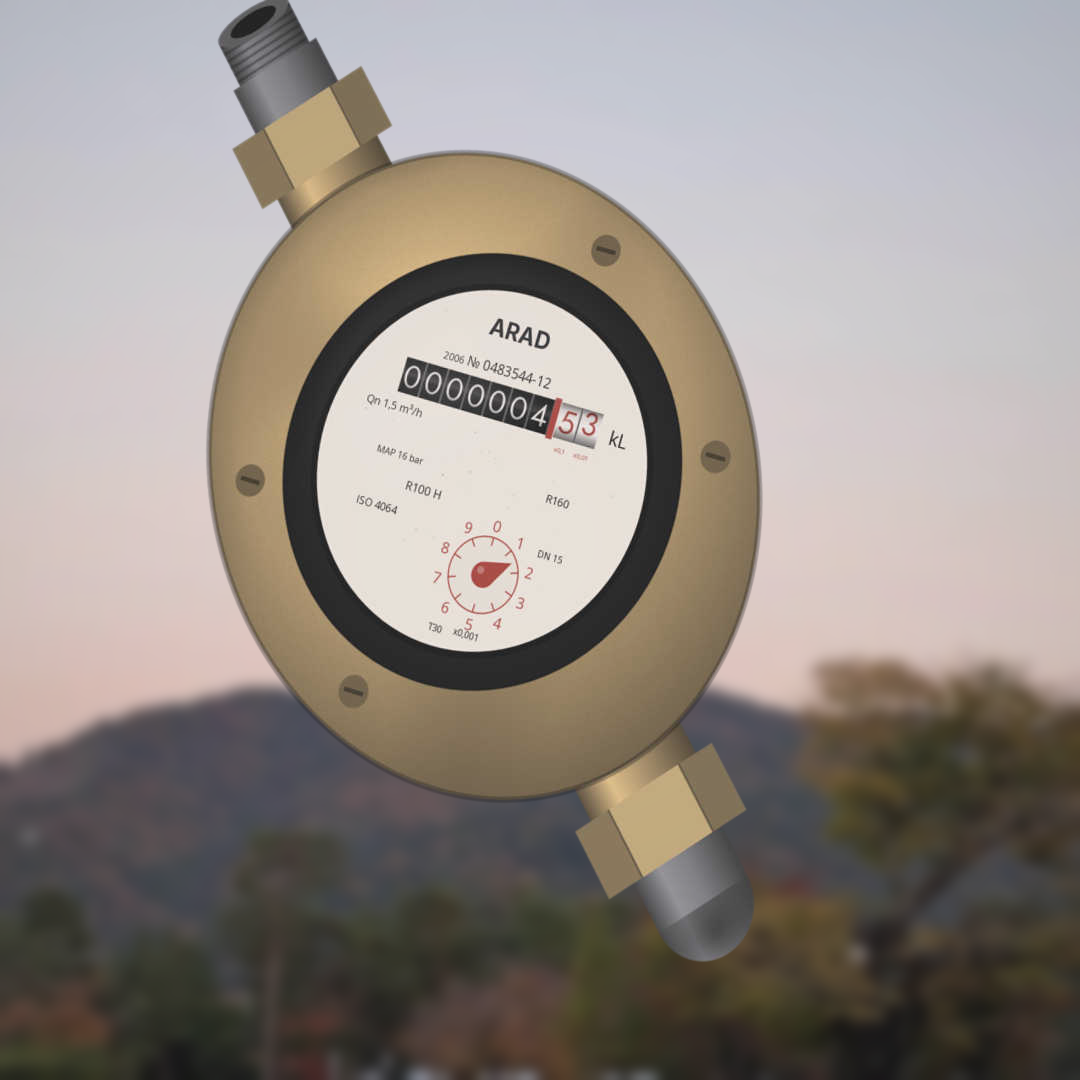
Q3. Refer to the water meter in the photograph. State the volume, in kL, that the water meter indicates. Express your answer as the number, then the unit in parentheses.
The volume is 4.531 (kL)
